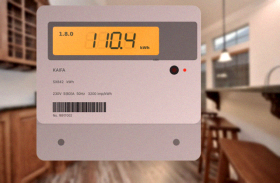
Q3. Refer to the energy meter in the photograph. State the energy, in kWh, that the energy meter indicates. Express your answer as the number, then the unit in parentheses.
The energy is 110.4 (kWh)
